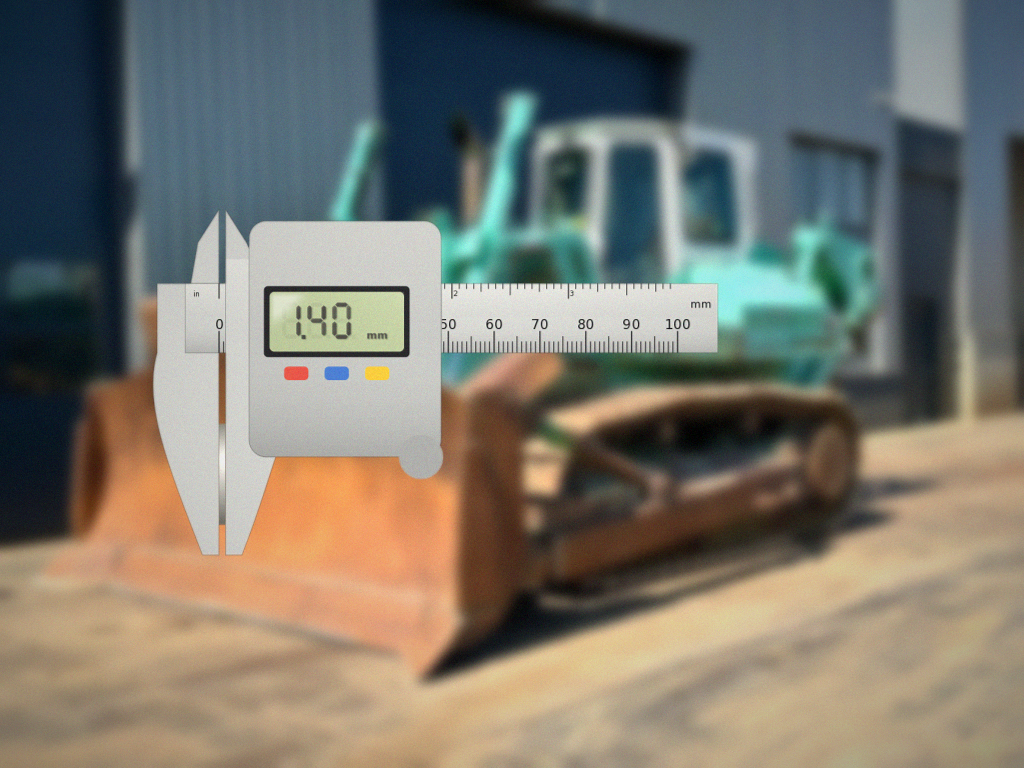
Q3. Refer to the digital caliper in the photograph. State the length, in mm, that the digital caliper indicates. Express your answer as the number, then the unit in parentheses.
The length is 1.40 (mm)
